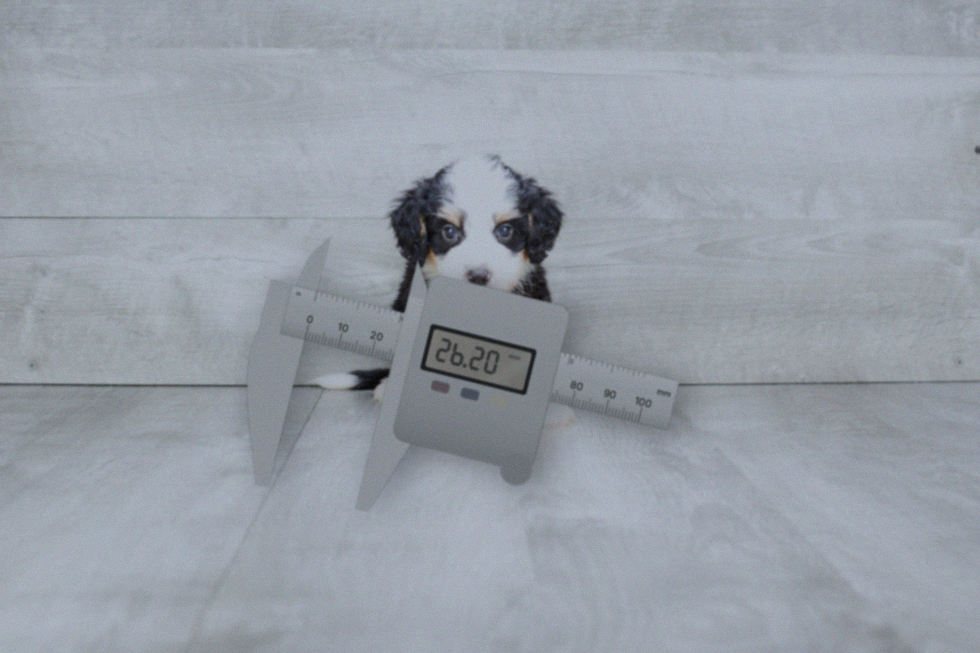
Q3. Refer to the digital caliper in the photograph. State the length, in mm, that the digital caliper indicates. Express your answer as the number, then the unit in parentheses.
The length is 26.20 (mm)
